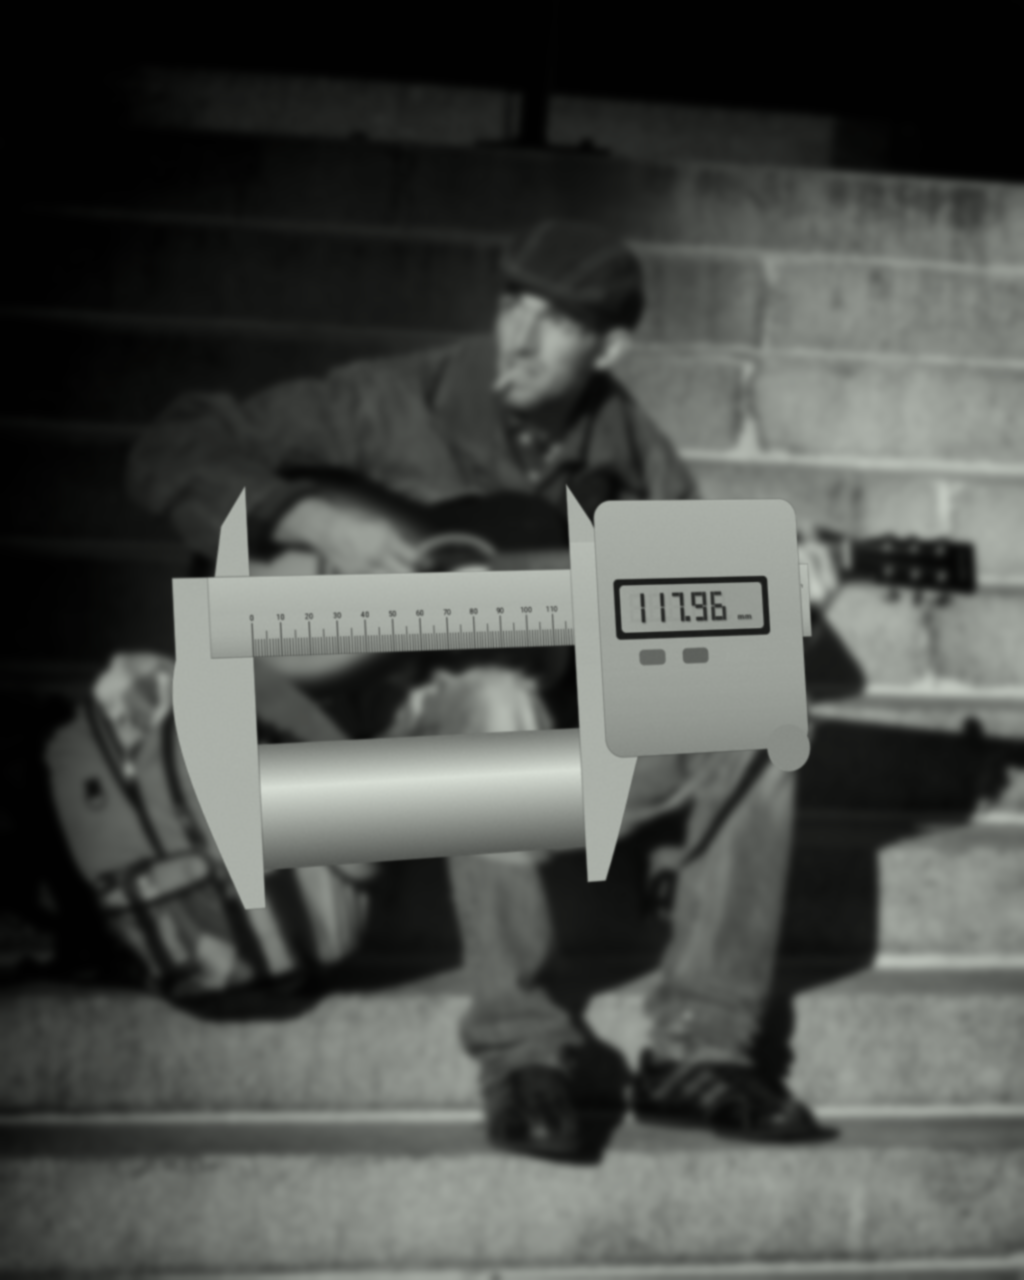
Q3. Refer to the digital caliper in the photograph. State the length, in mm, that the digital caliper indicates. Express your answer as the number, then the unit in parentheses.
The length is 117.96 (mm)
